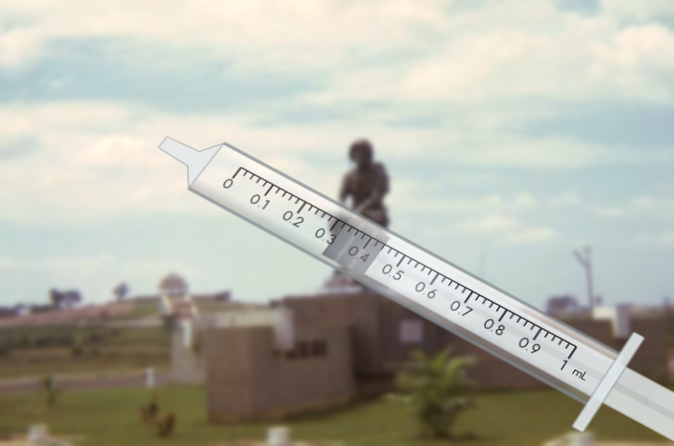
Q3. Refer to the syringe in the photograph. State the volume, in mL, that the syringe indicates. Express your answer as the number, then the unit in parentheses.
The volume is 0.32 (mL)
